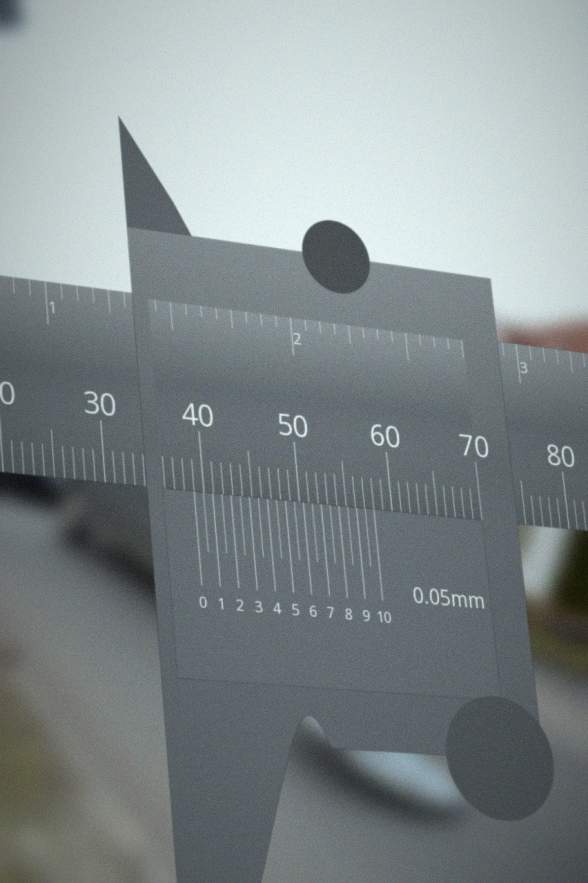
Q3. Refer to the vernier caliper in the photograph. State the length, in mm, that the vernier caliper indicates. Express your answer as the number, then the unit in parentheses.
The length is 39.0 (mm)
